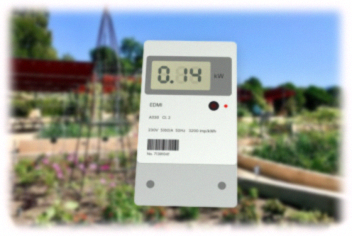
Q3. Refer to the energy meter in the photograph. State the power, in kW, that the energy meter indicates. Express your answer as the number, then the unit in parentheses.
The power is 0.14 (kW)
